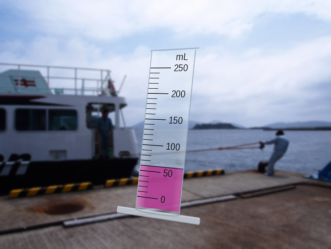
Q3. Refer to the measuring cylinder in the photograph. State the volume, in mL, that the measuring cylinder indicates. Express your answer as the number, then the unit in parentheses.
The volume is 60 (mL)
